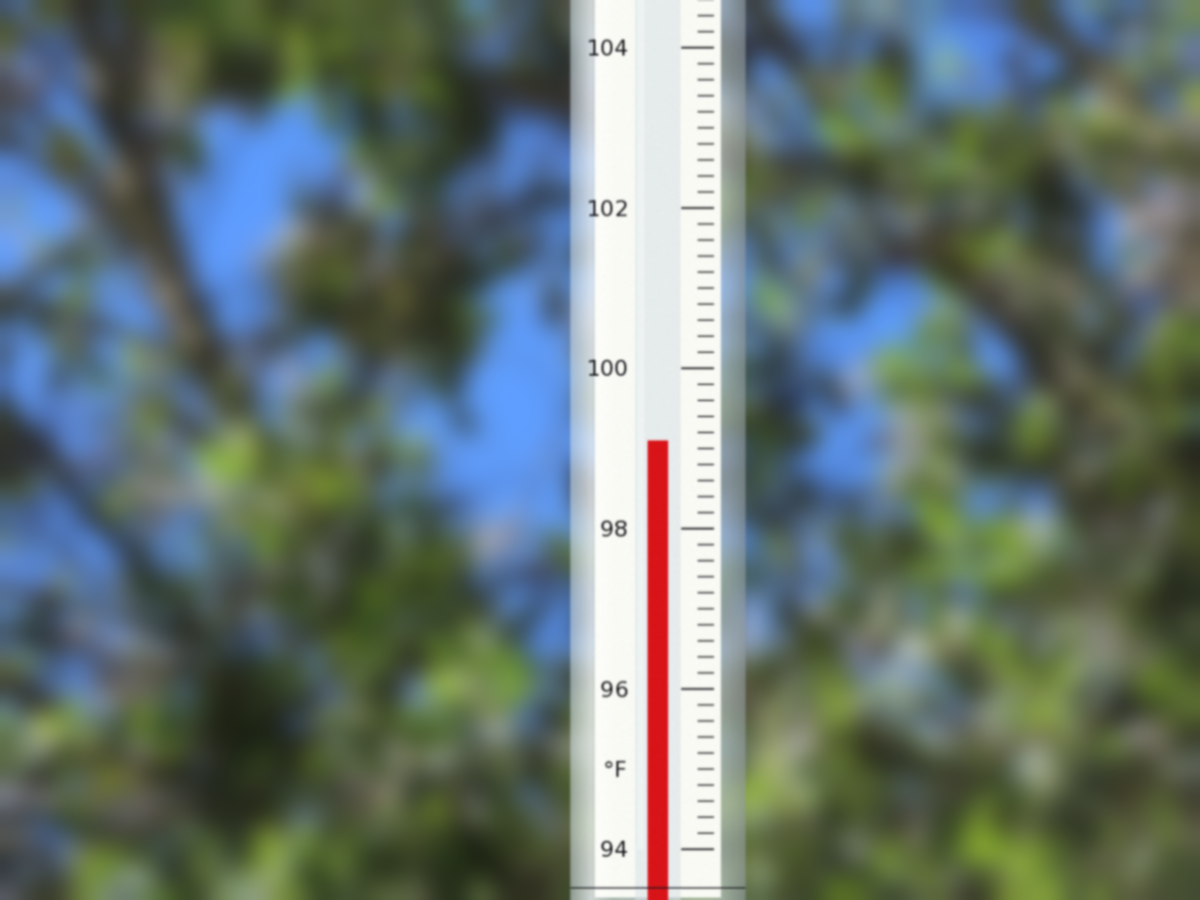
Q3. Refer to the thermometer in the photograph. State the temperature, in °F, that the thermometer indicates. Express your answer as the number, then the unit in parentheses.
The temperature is 99.1 (°F)
